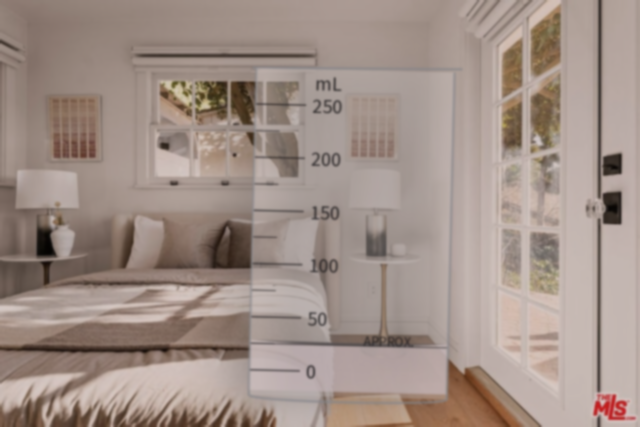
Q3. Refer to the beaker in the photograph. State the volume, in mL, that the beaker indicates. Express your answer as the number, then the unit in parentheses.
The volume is 25 (mL)
